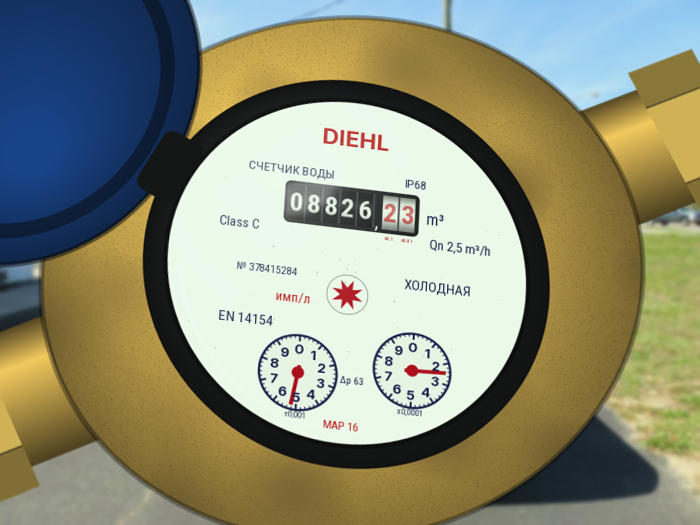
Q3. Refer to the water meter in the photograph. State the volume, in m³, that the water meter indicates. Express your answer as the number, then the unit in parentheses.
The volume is 8826.2352 (m³)
